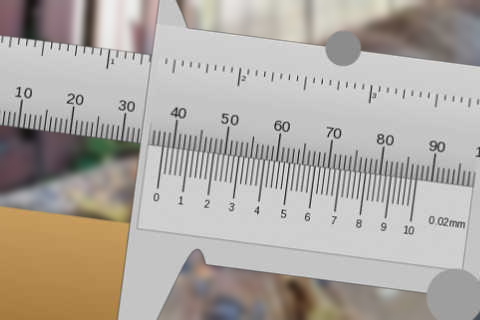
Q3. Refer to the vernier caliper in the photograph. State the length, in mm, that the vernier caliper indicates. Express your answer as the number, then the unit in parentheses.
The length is 38.0 (mm)
